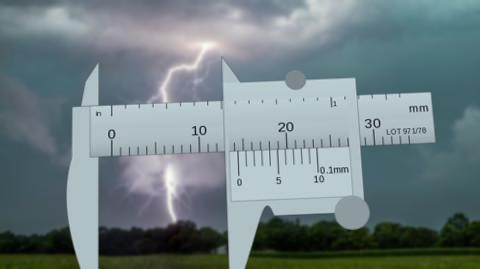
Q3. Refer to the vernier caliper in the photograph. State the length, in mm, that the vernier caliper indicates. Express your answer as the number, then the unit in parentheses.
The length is 14.4 (mm)
